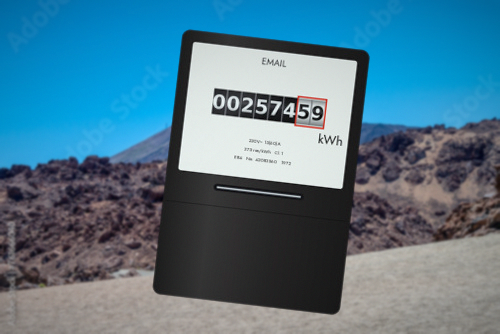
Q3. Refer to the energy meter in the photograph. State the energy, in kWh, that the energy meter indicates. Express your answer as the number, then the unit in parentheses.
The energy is 2574.59 (kWh)
